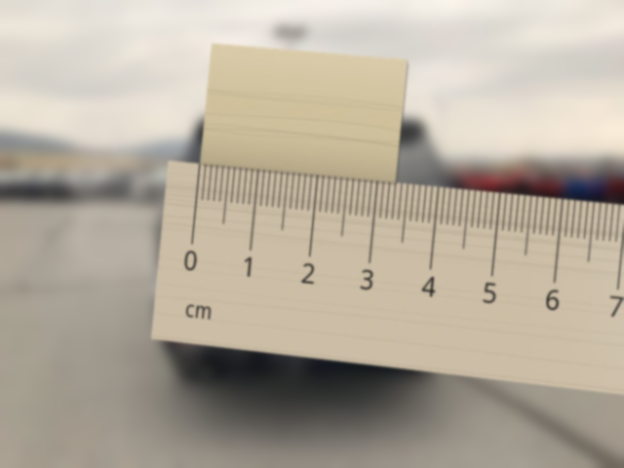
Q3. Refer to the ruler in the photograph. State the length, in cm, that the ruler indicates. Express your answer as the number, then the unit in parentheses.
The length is 3.3 (cm)
